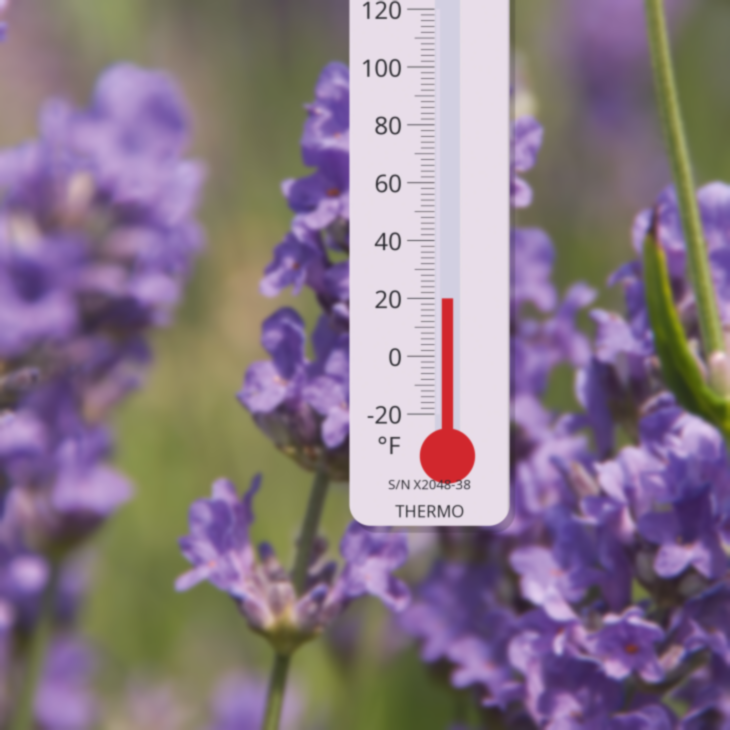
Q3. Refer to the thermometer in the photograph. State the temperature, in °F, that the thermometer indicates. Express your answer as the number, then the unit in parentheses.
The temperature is 20 (°F)
